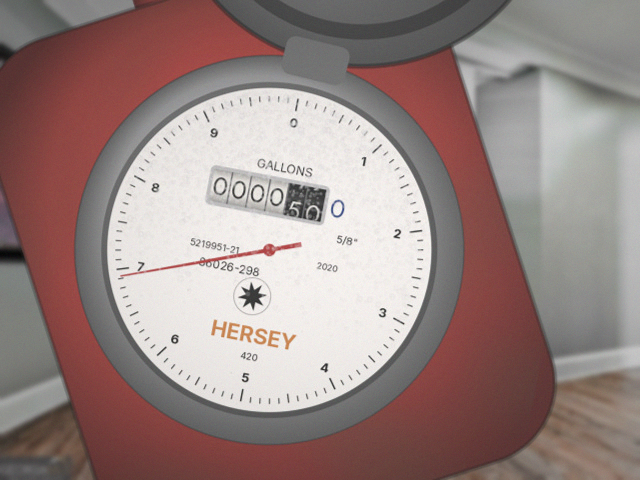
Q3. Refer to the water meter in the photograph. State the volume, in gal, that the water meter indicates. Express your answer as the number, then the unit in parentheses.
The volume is 496.9 (gal)
